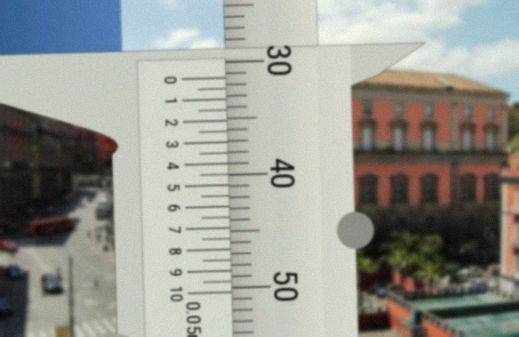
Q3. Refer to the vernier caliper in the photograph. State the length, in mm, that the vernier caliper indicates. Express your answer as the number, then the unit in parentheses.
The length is 31.4 (mm)
